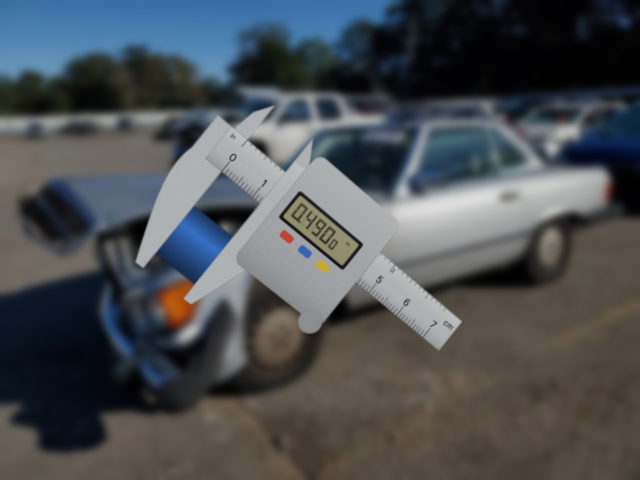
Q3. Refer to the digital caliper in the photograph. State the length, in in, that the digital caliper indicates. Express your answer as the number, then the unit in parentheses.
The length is 0.4900 (in)
